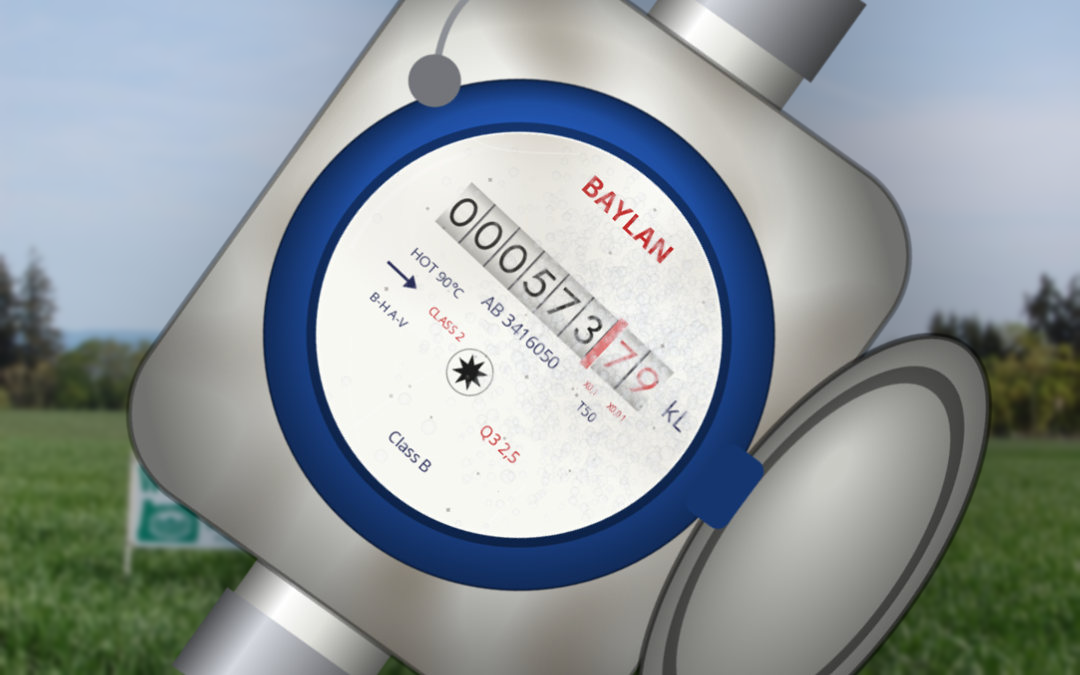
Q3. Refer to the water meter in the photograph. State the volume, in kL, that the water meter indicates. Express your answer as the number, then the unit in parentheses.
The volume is 573.79 (kL)
